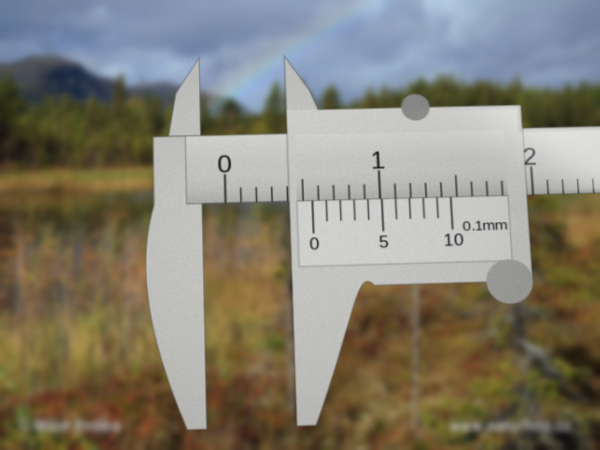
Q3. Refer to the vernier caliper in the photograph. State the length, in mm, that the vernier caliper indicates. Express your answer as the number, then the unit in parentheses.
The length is 5.6 (mm)
